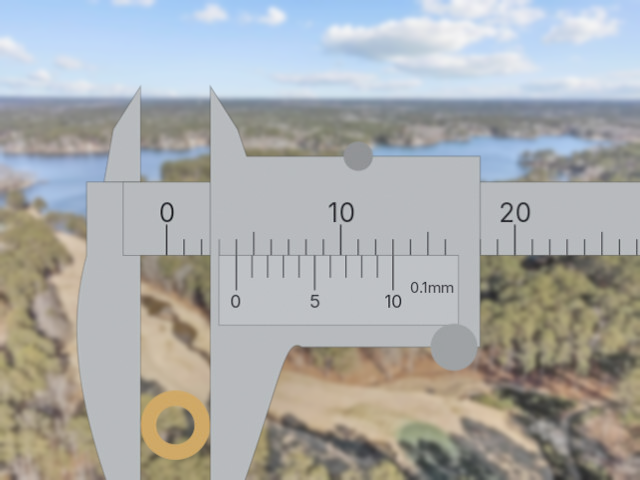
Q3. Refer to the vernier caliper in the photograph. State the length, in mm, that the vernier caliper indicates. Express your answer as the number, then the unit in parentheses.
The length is 4.0 (mm)
